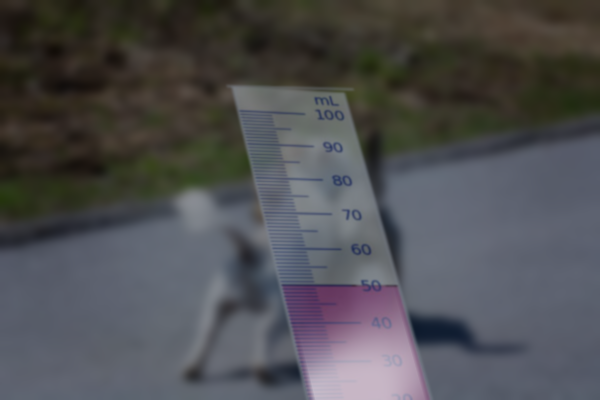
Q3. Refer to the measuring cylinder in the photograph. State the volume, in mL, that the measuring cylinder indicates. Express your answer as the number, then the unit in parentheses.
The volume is 50 (mL)
